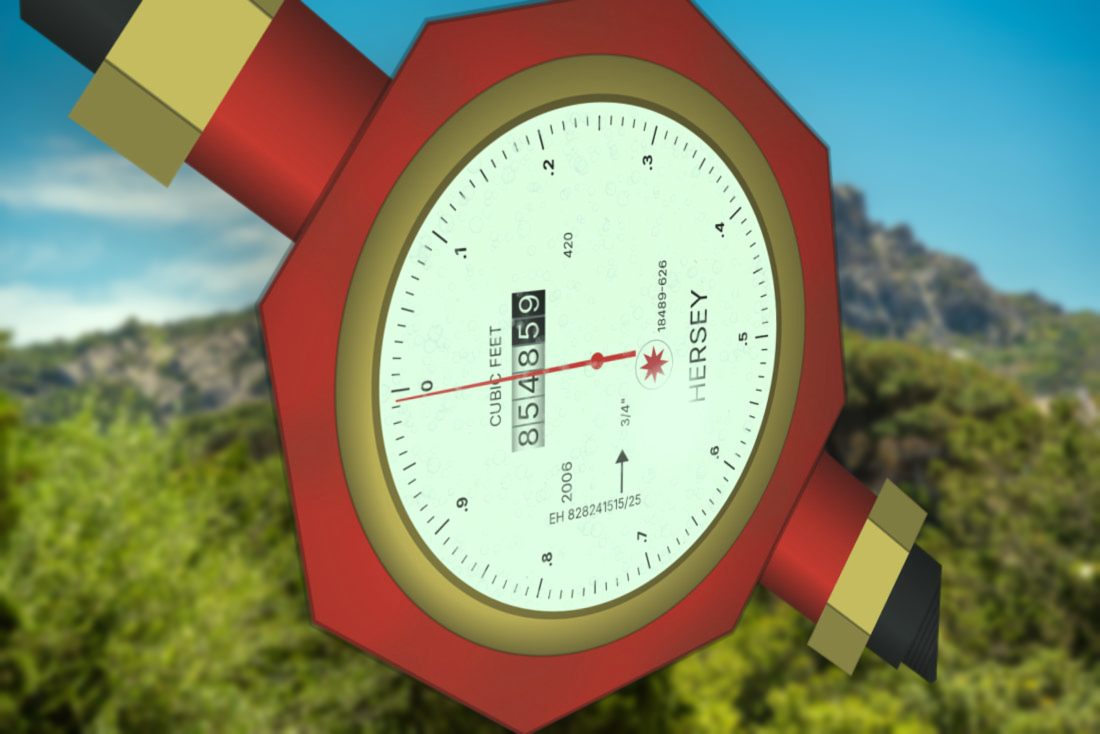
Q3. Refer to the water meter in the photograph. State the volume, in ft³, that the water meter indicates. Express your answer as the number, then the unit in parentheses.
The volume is 854858.99 (ft³)
